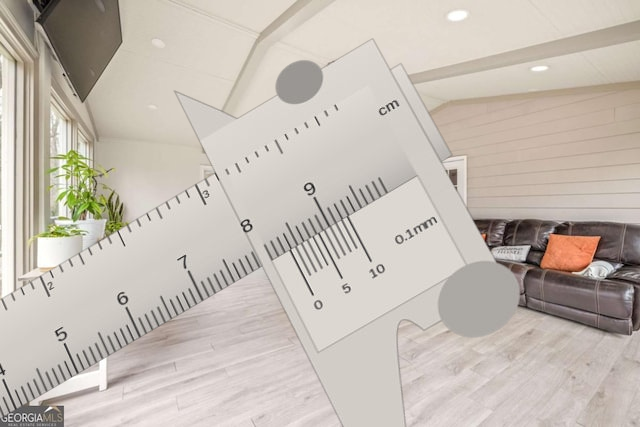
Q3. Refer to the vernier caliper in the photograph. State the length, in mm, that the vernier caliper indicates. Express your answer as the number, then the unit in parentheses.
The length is 83.8 (mm)
